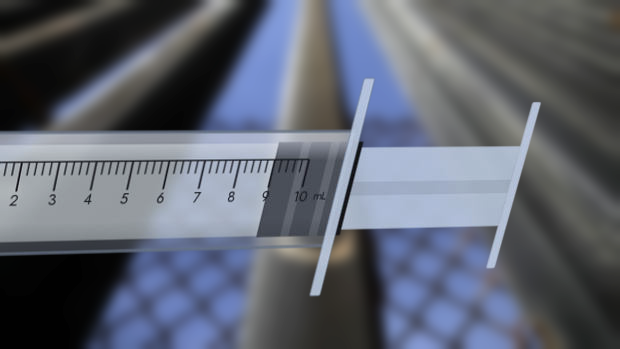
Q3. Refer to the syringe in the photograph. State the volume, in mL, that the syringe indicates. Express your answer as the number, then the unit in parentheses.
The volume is 9 (mL)
